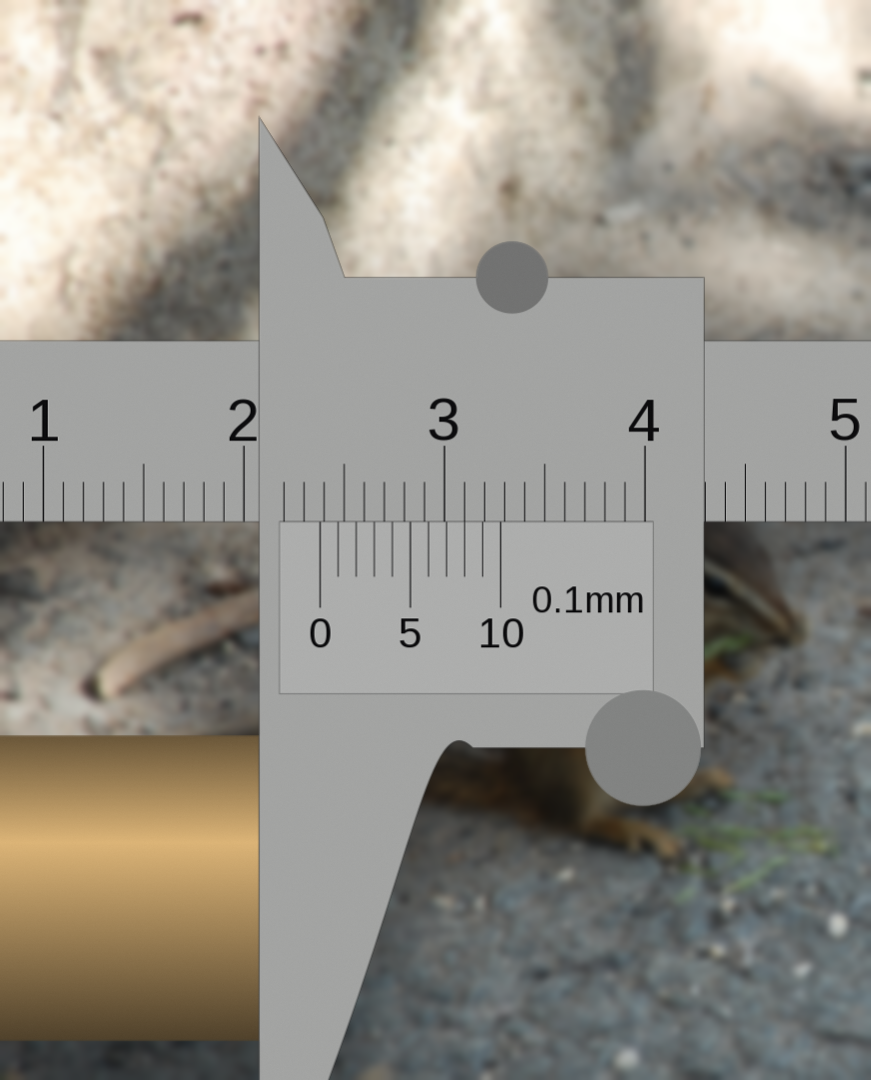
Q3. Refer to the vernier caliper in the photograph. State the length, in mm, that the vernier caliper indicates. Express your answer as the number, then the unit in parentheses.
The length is 23.8 (mm)
